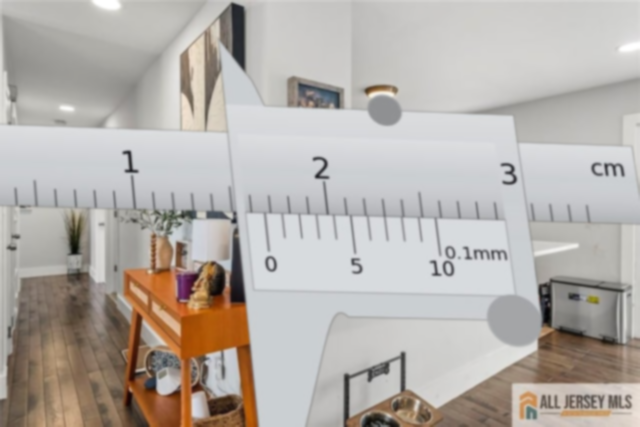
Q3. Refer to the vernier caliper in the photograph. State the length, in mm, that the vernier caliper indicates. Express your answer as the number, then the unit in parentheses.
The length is 16.7 (mm)
